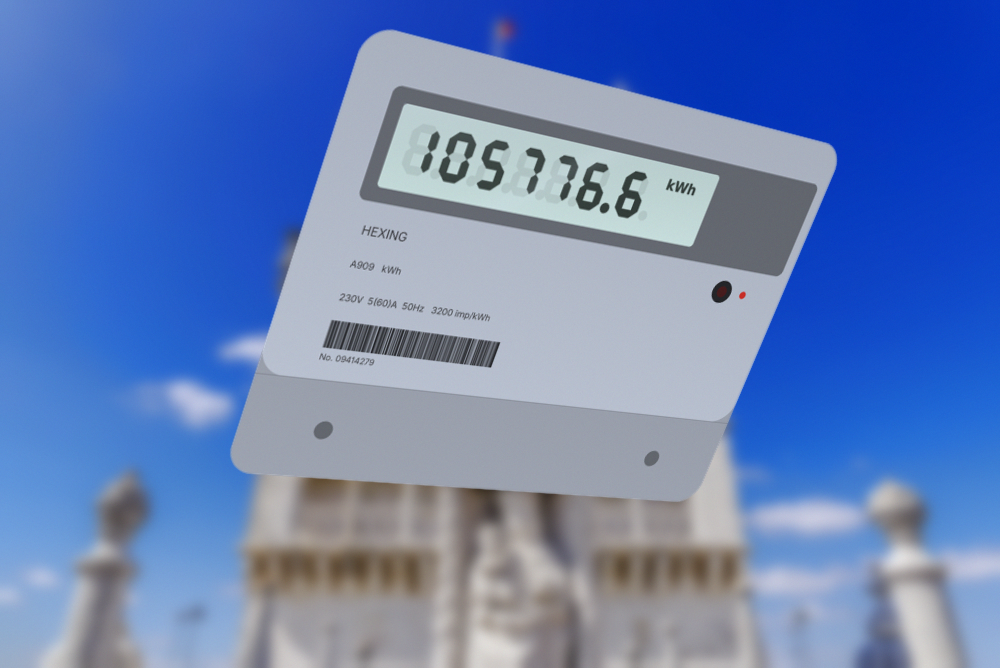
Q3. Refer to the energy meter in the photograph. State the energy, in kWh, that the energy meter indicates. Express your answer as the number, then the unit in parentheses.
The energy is 105776.6 (kWh)
